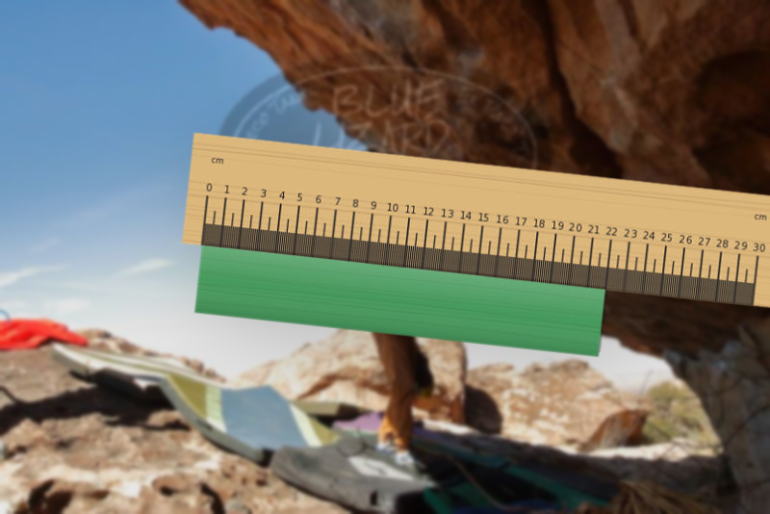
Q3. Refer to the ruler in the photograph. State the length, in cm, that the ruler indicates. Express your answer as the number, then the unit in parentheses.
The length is 22 (cm)
